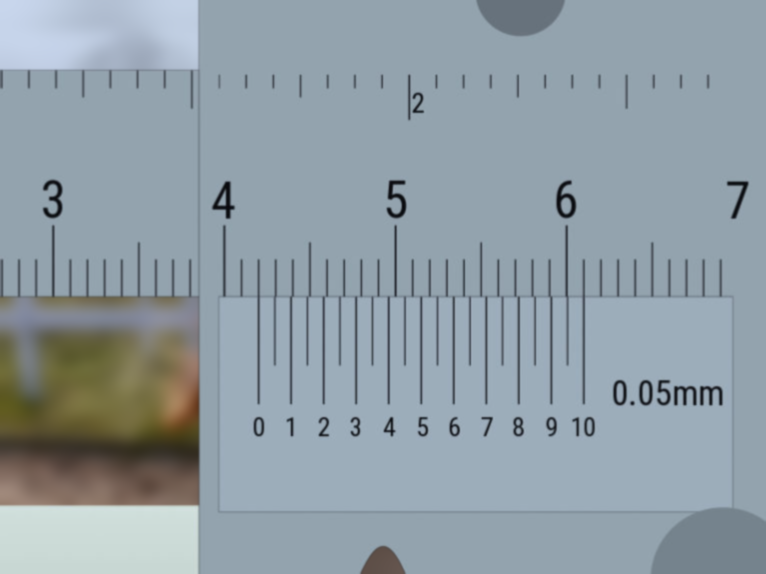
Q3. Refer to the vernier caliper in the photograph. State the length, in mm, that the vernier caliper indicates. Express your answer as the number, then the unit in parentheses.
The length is 42.0 (mm)
